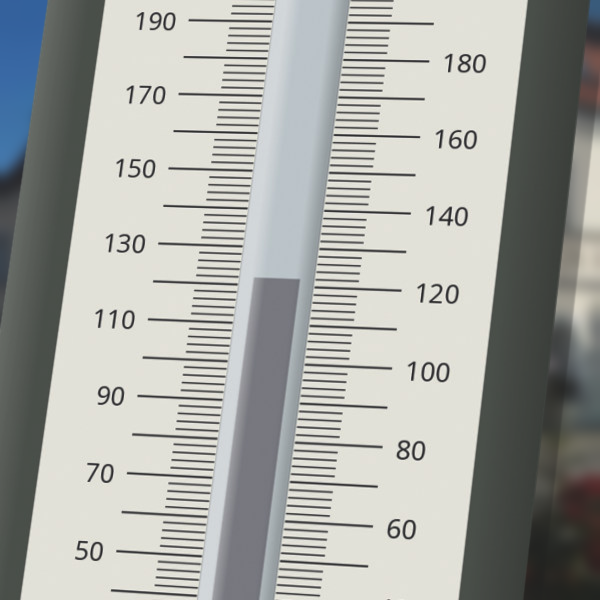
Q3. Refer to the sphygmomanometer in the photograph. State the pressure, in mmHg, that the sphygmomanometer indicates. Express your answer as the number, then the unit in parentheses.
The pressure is 122 (mmHg)
